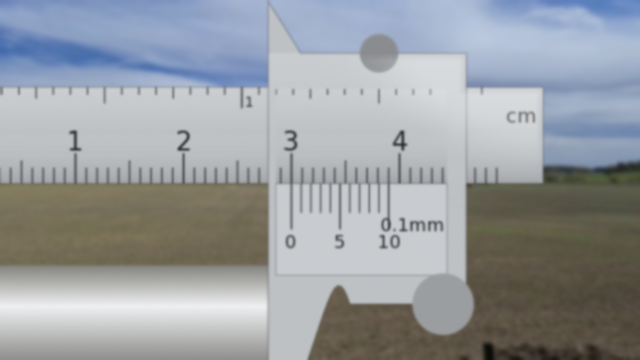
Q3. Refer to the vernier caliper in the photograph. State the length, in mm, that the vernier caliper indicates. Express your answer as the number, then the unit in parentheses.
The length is 30.0 (mm)
